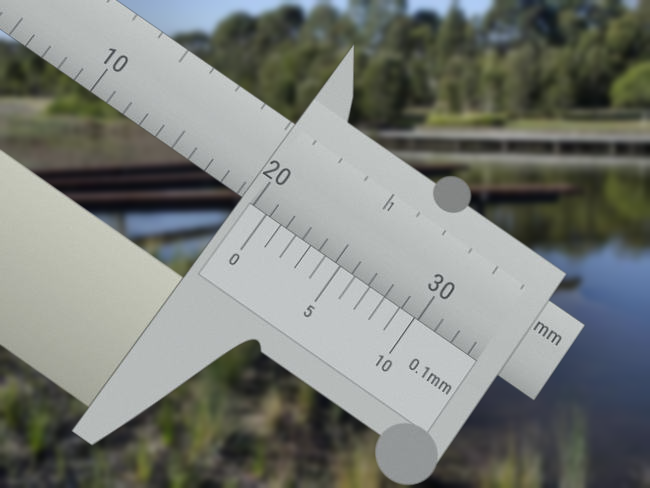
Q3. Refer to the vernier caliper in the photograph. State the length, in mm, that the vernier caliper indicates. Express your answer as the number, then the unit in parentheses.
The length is 20.8 (mm)
